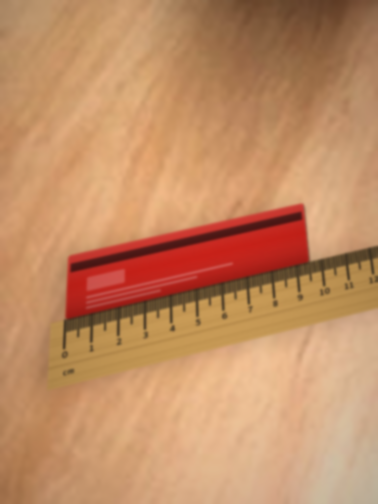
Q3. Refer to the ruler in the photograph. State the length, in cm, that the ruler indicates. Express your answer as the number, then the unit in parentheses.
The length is 9.5 (cm)
